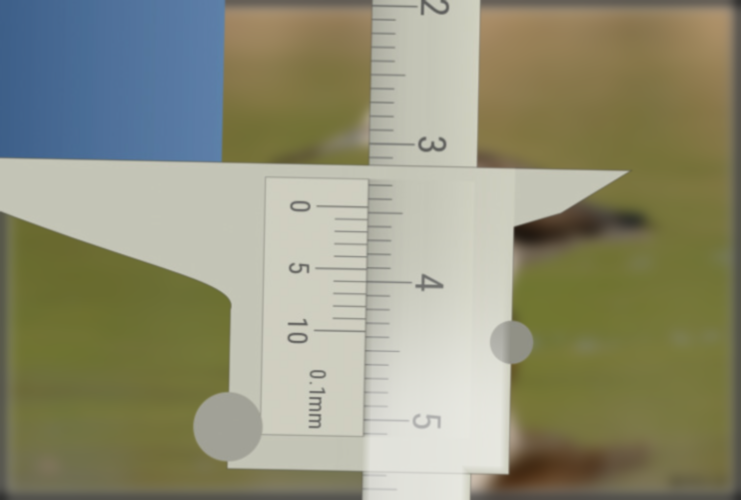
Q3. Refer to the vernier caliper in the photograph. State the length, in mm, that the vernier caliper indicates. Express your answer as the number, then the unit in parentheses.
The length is 34.6 (mm)
